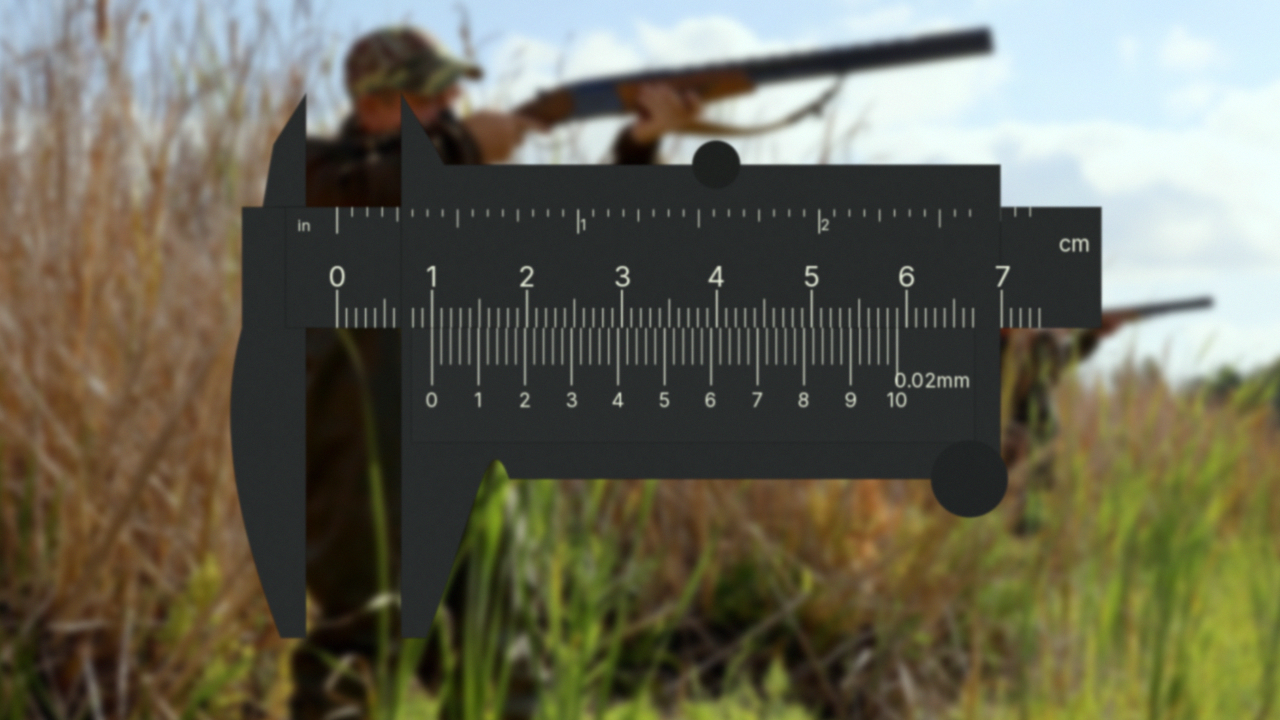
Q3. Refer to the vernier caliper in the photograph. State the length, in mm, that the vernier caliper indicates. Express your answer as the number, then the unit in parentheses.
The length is 10.0 (mm)
